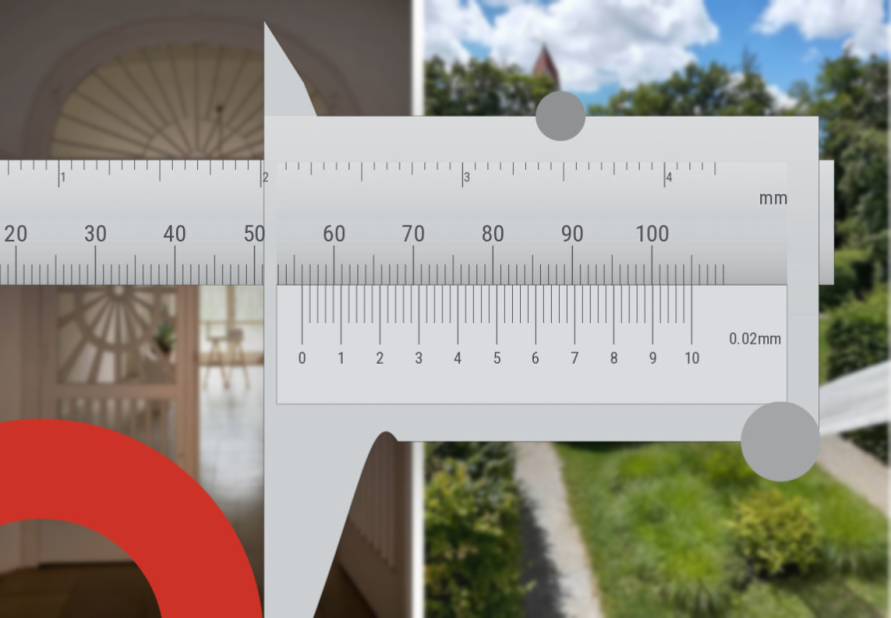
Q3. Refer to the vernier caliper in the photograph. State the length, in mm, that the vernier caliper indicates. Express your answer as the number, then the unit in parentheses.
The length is 56.0 (mm)
